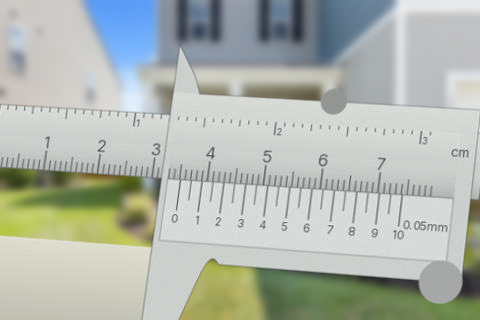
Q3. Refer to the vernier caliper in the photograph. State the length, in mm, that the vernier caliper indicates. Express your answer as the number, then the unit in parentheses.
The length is 35.2 (mm)
